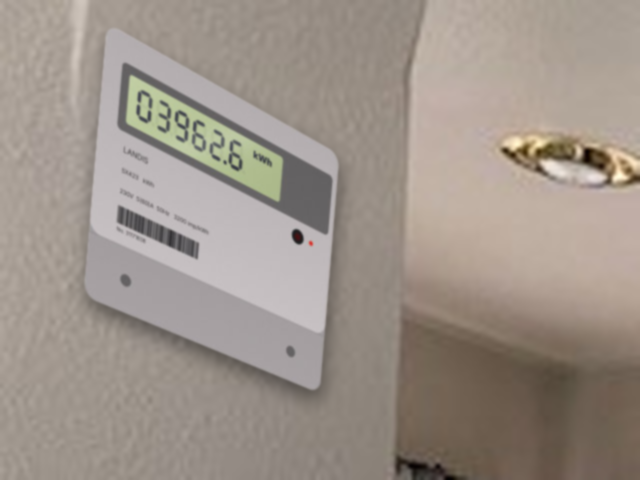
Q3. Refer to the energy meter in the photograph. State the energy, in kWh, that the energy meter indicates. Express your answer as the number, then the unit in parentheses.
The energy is 3962.6 (kWh)
